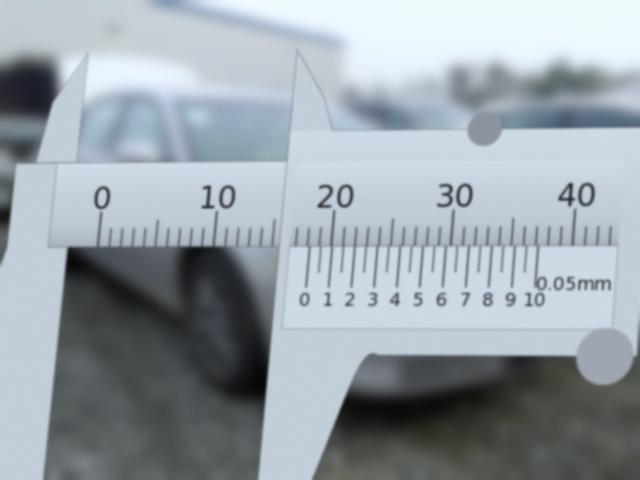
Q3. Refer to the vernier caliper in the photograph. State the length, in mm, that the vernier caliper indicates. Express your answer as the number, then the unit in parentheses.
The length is 18.2 (mm)
